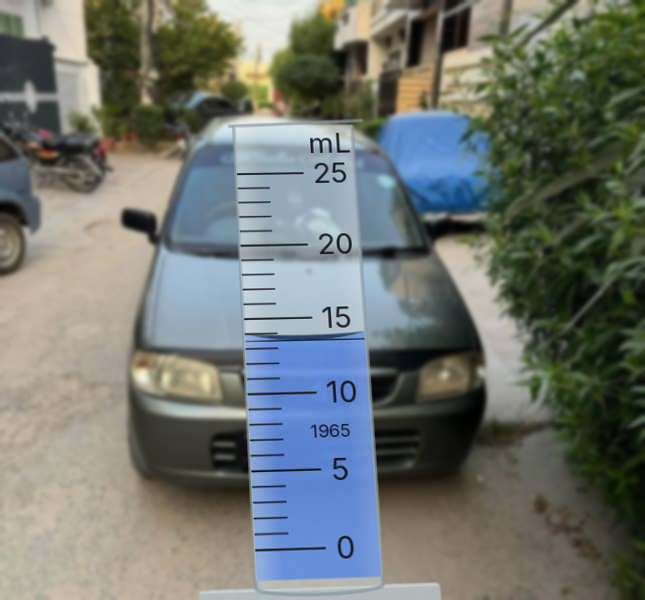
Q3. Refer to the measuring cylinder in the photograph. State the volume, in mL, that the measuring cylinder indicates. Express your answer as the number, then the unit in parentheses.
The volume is 13.5 (mL)
